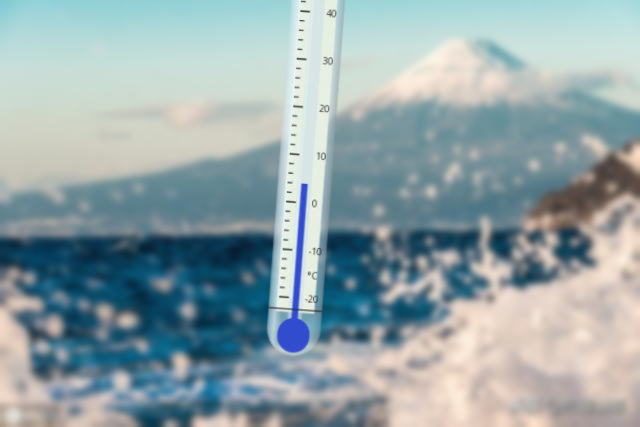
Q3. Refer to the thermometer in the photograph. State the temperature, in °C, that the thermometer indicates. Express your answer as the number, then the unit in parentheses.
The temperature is 4 (°C)
